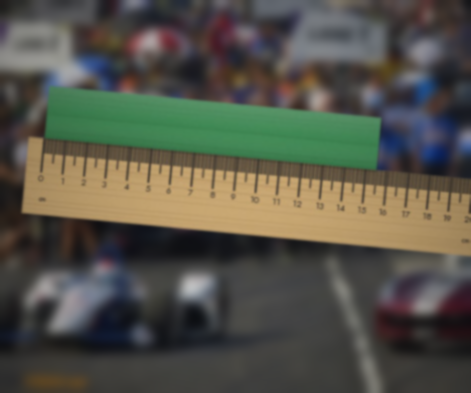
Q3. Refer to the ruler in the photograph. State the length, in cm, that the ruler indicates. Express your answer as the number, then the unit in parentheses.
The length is 15.5 (cm)
